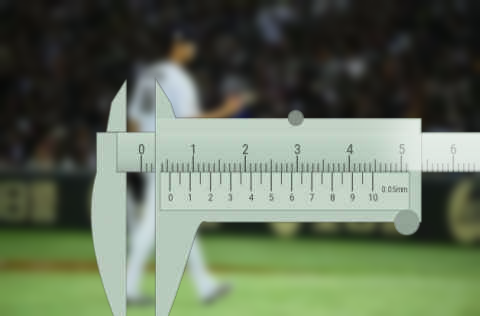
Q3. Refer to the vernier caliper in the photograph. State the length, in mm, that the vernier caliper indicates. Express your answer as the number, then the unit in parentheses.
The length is 5.5 (mm)
